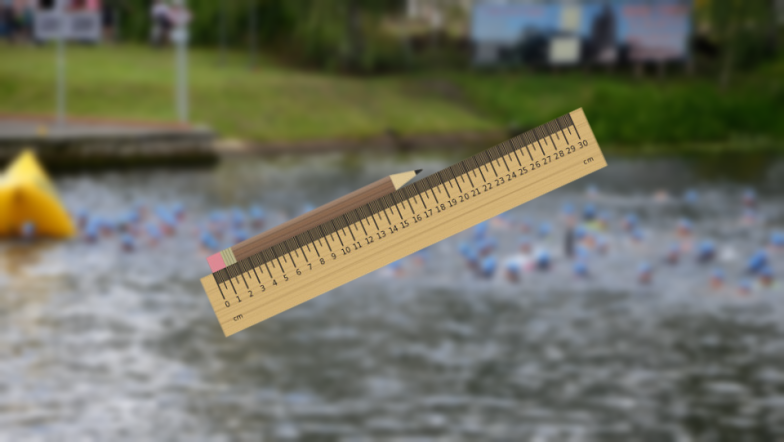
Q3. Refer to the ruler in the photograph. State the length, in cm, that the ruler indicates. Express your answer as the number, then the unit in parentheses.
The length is 18 (cm)
